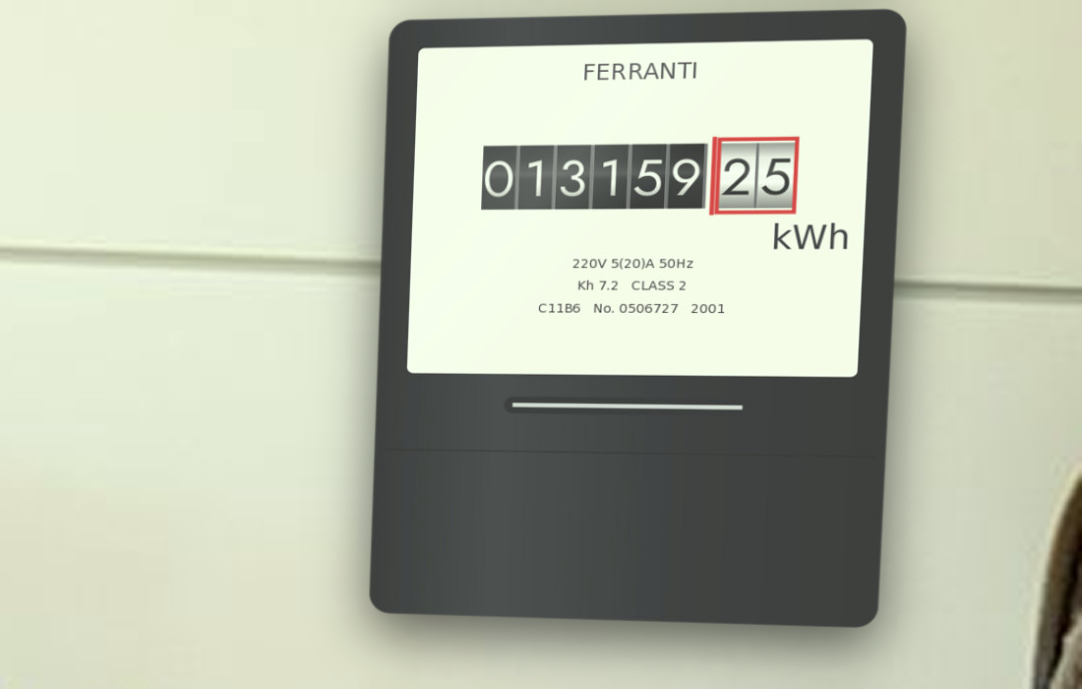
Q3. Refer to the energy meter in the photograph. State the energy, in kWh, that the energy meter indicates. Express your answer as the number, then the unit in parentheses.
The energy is 13159.25 (kWh)
